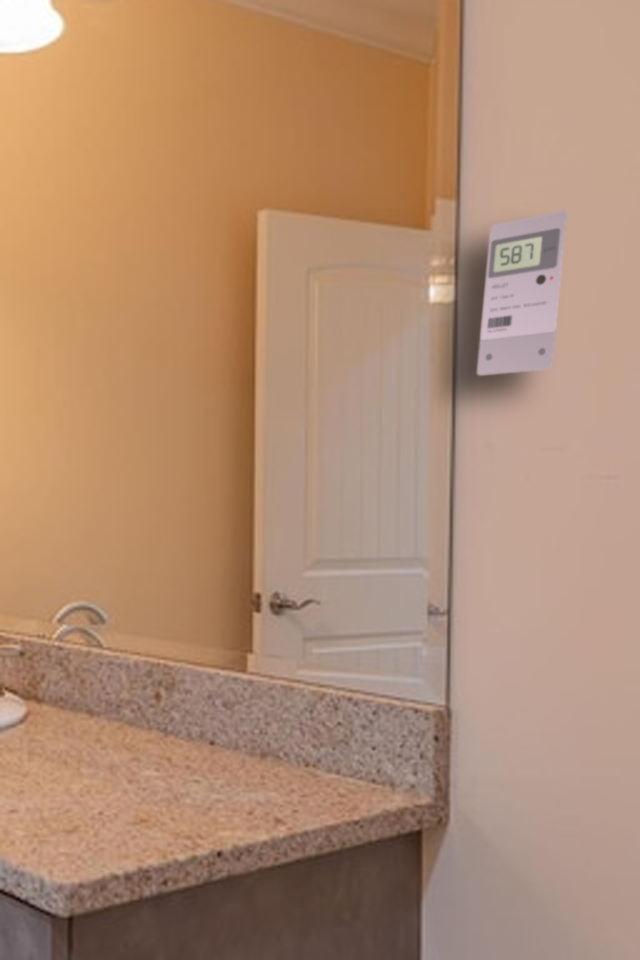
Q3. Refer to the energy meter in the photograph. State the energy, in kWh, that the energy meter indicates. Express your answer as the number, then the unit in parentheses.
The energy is 587 (kWh)
